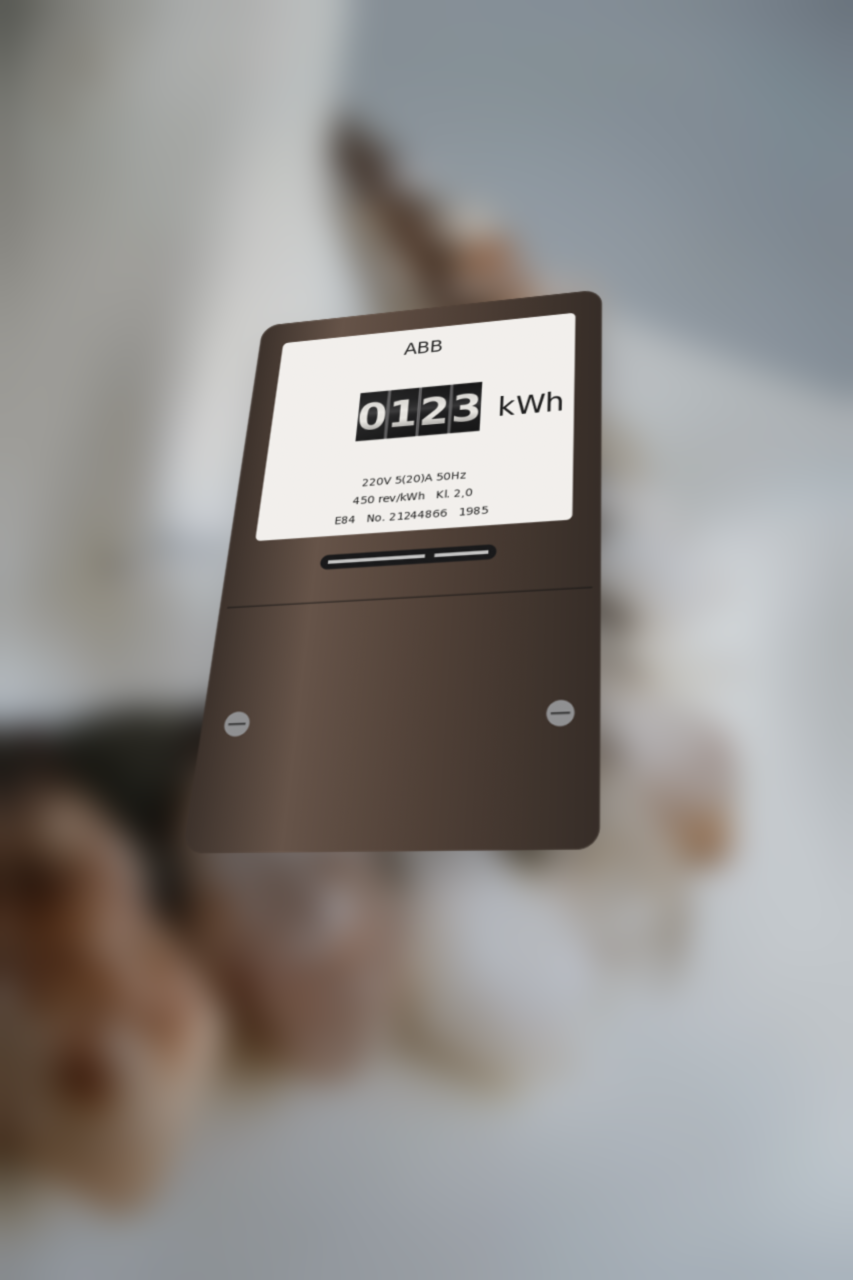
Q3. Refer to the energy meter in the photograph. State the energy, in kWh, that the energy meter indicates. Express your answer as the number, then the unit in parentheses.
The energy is 123 (kWh)
